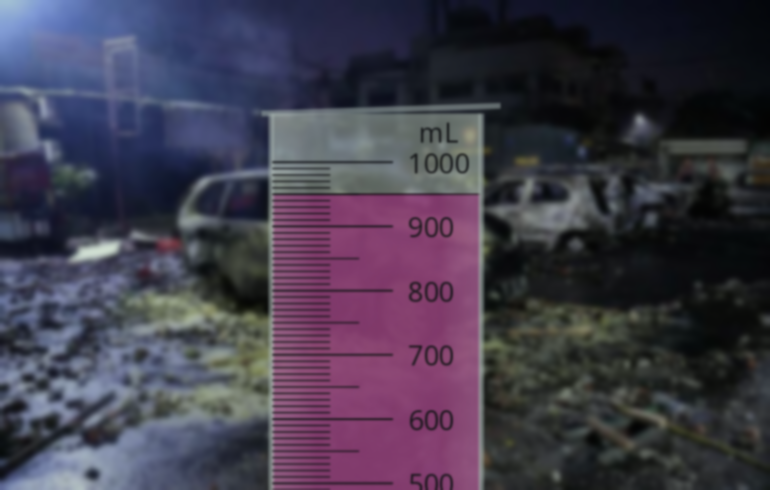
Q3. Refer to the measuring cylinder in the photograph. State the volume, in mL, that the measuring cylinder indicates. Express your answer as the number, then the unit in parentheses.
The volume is 950 (mL)
